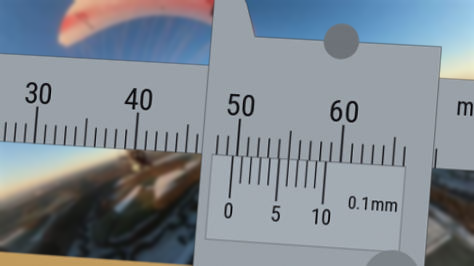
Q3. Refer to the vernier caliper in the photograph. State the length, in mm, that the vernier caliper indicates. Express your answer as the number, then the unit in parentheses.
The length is 49.6 (mm)
